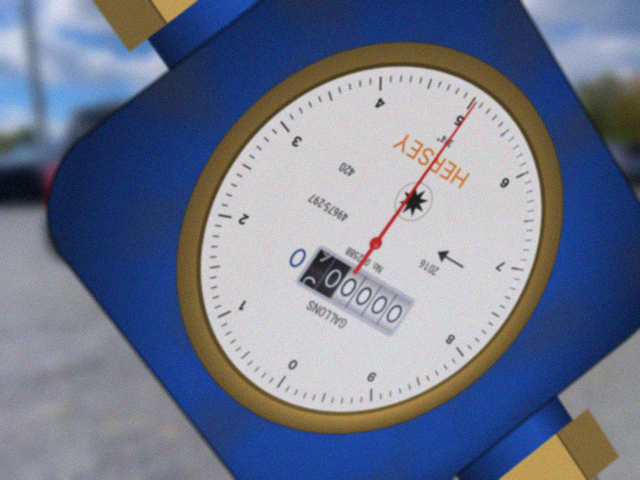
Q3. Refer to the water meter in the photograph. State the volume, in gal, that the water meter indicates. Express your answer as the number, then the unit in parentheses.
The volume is 55.0 (gal)
